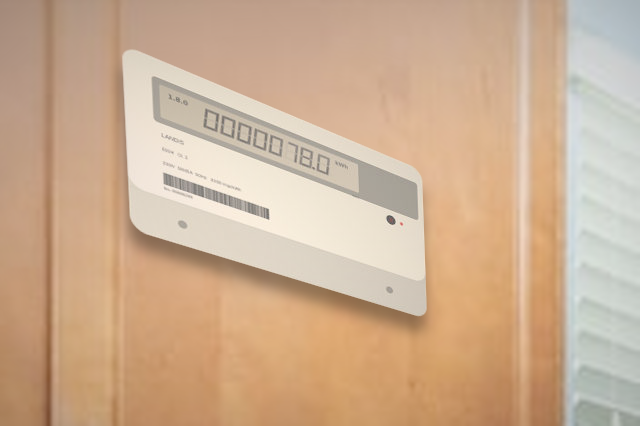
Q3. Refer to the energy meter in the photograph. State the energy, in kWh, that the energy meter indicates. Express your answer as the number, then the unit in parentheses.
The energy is 78.0 (kWh)
